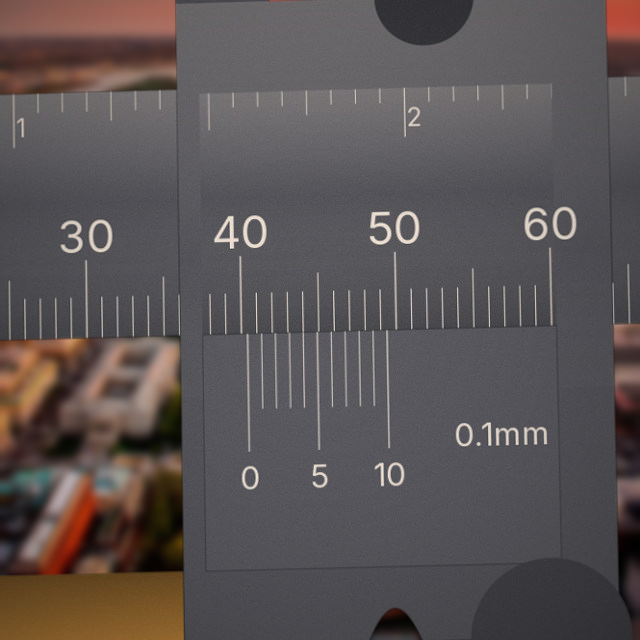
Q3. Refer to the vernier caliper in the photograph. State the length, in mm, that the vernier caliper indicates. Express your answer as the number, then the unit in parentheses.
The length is 40.4 (mm)
